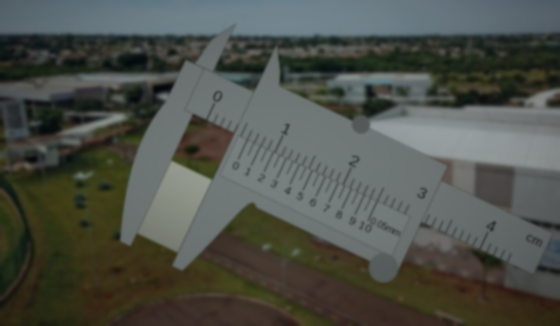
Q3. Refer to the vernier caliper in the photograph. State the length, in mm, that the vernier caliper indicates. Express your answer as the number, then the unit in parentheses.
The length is 6.0 (mm)
